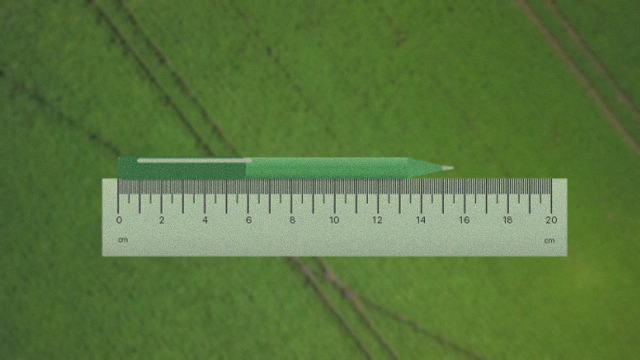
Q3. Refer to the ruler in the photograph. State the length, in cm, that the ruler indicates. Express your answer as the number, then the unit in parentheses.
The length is 15.5 (cm)
